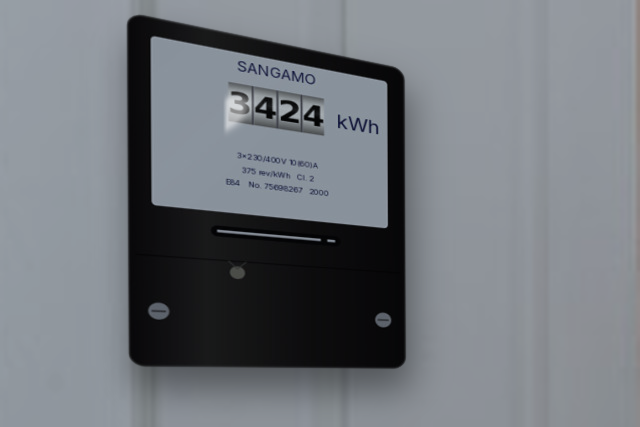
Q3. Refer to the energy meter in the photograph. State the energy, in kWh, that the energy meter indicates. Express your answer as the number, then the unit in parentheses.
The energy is 3424 (kWh)
